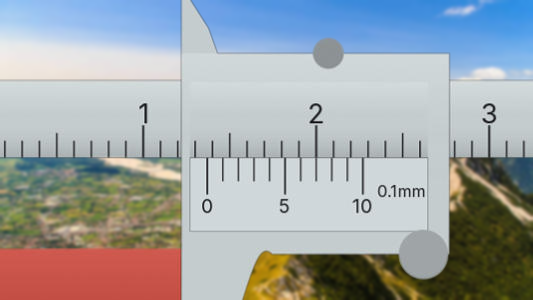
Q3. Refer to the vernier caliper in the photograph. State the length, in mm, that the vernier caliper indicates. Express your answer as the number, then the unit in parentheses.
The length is 13.7 (mm)
